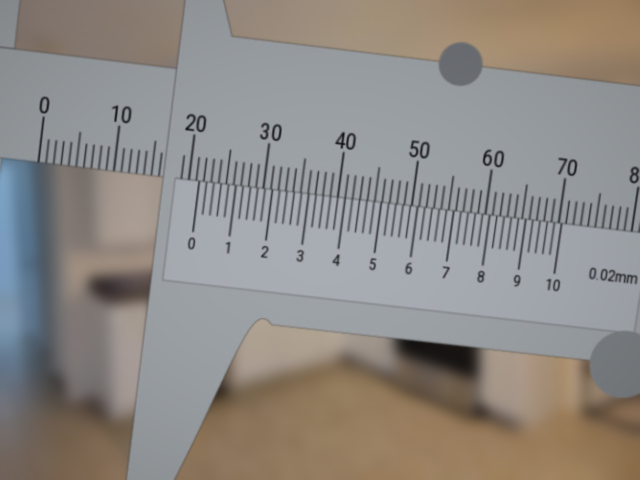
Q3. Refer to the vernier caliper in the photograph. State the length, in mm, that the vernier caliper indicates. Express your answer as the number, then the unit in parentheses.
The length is 21.4 (mm)
